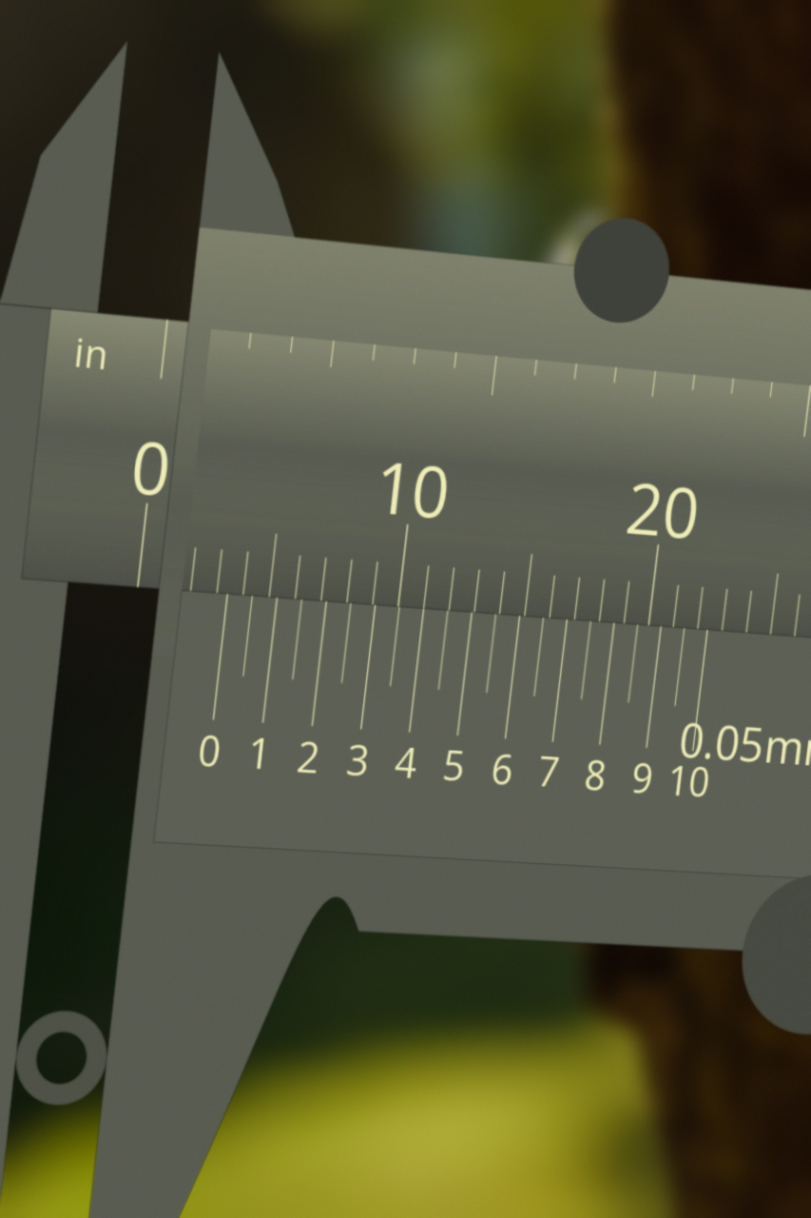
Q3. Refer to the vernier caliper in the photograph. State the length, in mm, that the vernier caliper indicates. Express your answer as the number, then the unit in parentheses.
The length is 3.4 (mm)
